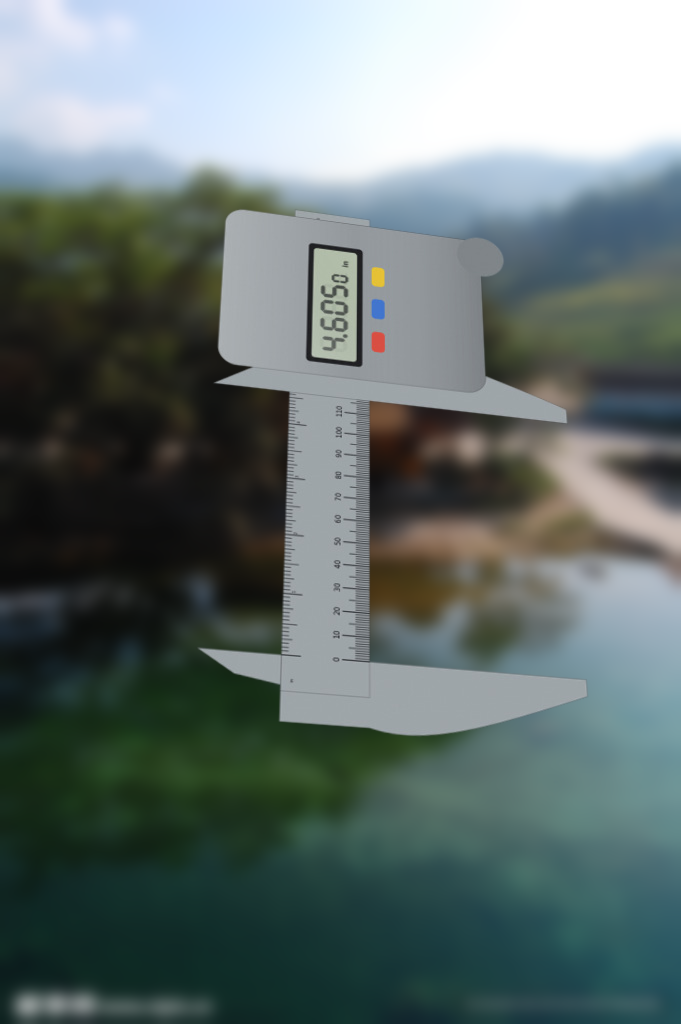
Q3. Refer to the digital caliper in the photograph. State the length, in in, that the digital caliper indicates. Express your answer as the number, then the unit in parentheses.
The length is 4.6050 (in)
